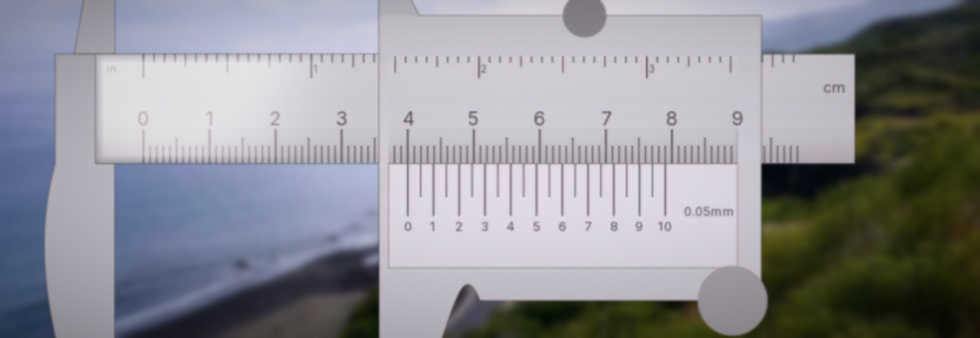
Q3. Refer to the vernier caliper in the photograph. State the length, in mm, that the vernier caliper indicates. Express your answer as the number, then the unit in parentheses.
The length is 40.0 (mm)
